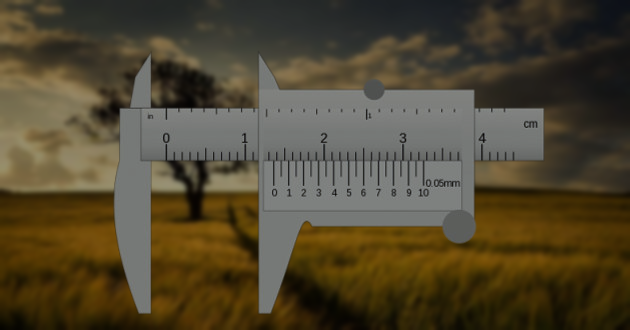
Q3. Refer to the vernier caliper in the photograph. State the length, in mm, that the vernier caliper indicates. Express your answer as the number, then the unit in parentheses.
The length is 13.6 (mm)
